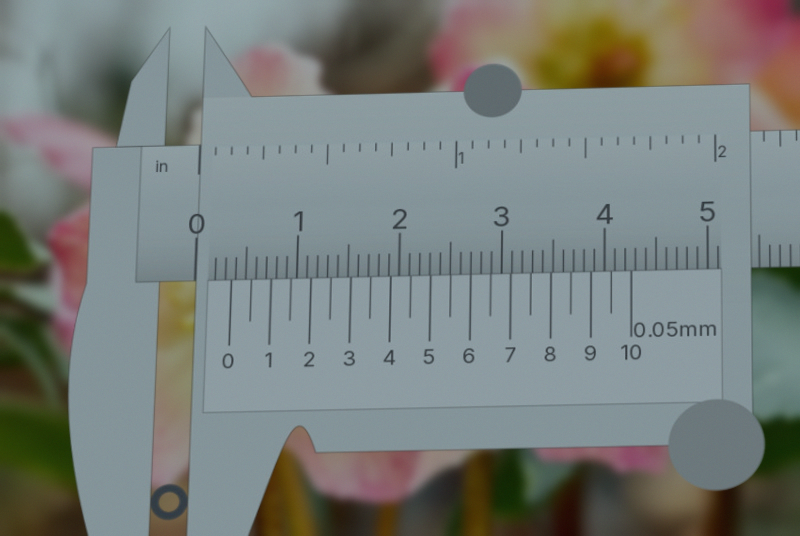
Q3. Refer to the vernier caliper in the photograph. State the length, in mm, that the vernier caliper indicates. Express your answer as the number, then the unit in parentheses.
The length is 3.6 (mm)
